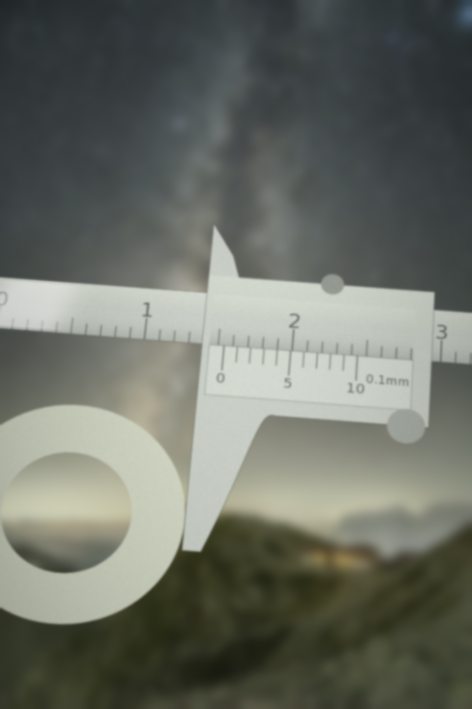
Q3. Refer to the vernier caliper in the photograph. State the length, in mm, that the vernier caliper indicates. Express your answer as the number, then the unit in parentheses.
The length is 15.4 (mm)
